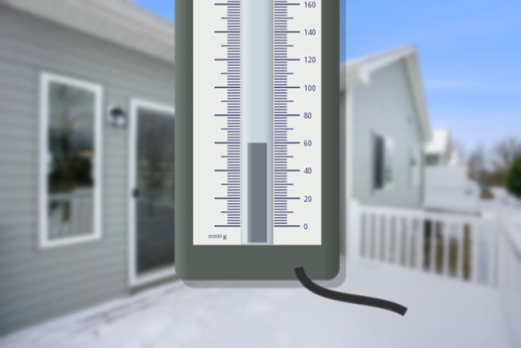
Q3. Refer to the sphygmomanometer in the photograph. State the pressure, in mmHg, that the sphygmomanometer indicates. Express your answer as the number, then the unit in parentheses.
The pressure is 60 (mmHg)
